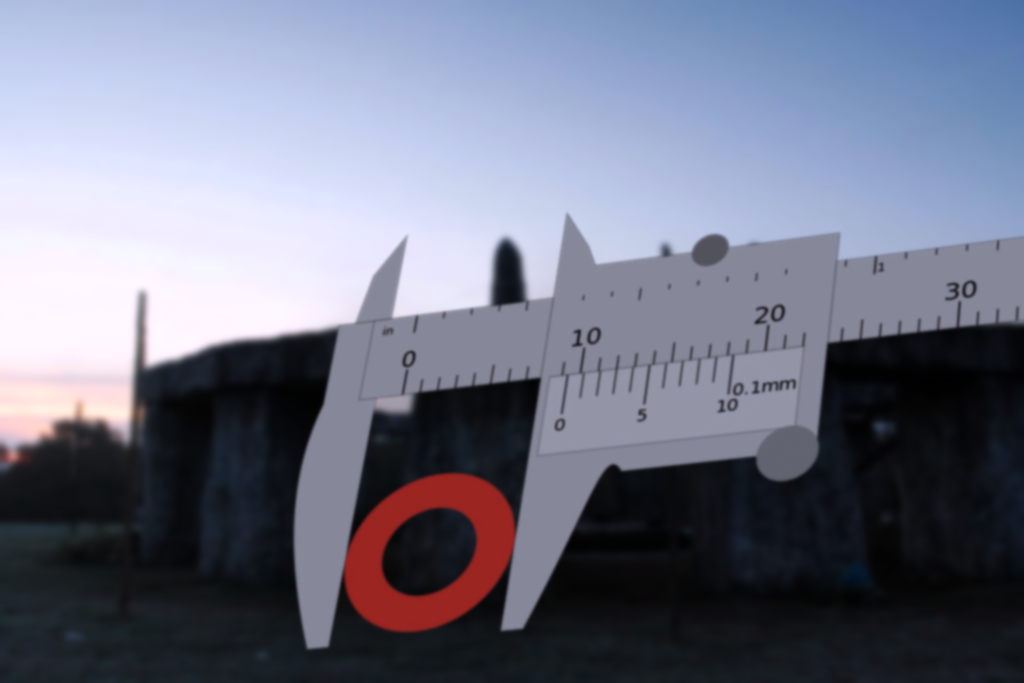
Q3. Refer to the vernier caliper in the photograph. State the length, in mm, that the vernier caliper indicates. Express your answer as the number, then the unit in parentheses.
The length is 9.3 (mm)
